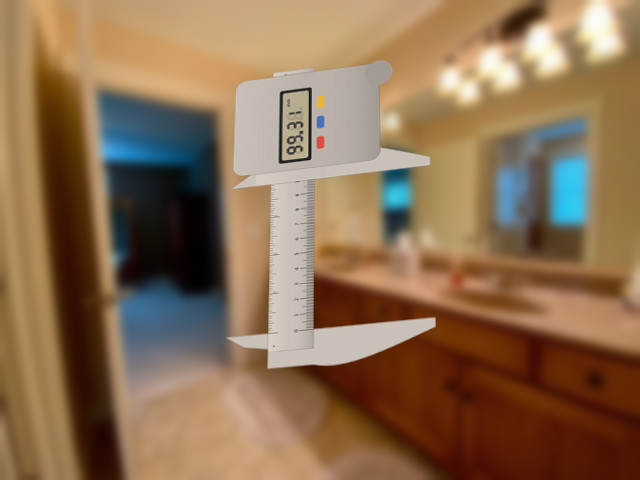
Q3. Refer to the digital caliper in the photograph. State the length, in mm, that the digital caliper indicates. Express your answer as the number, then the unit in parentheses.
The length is 99.31 (mm)
